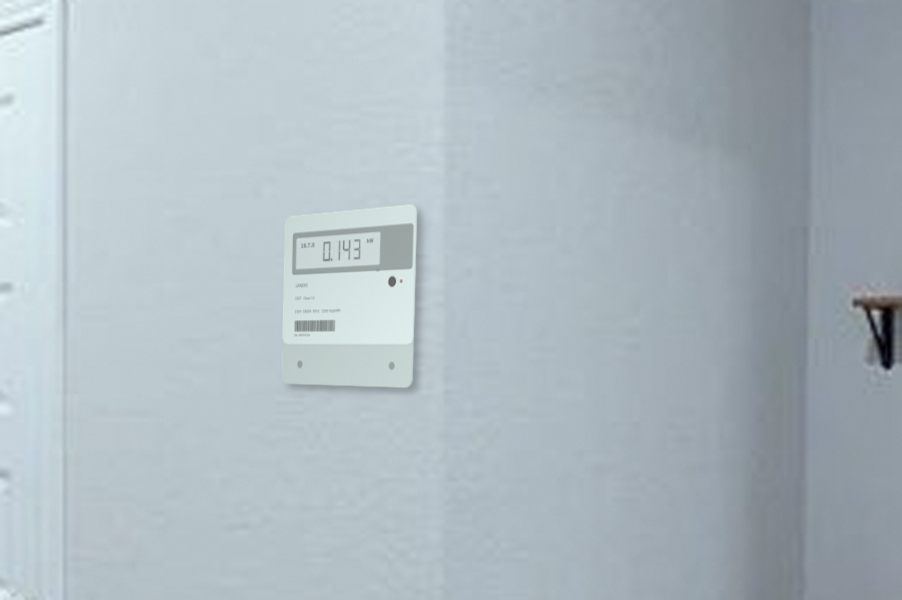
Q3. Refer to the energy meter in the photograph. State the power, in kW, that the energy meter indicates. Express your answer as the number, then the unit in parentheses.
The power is 0.143 (kW)
